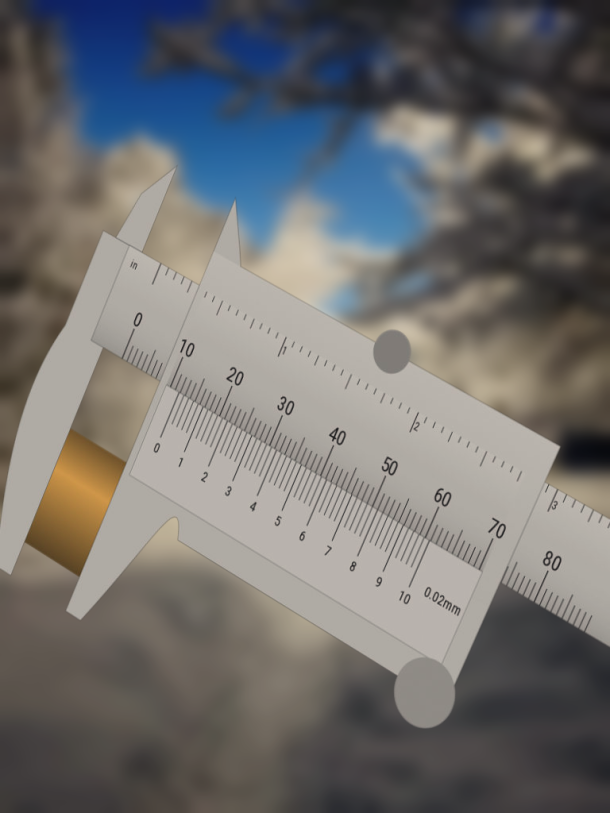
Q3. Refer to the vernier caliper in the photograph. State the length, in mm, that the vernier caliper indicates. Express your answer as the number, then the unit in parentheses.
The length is 11.8 (mm)
